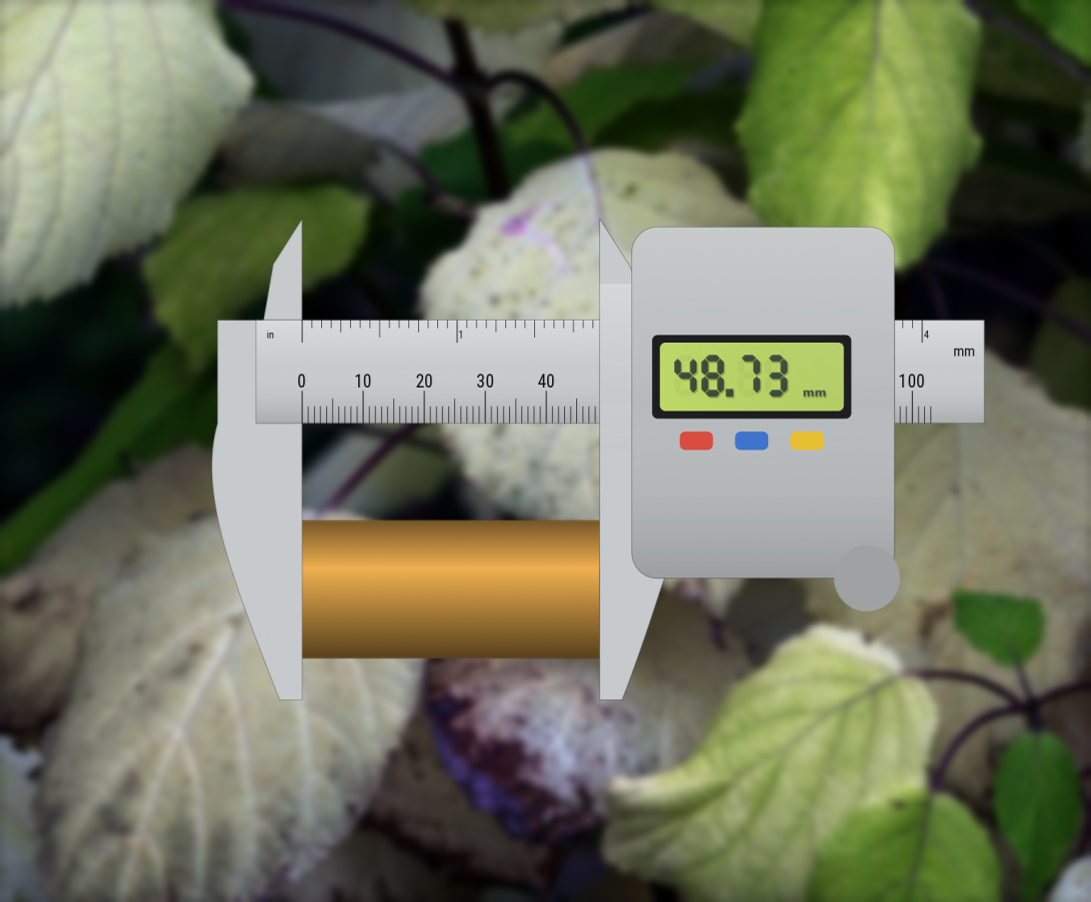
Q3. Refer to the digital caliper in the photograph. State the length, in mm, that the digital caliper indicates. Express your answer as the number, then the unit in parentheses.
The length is 48.73 (mm)
